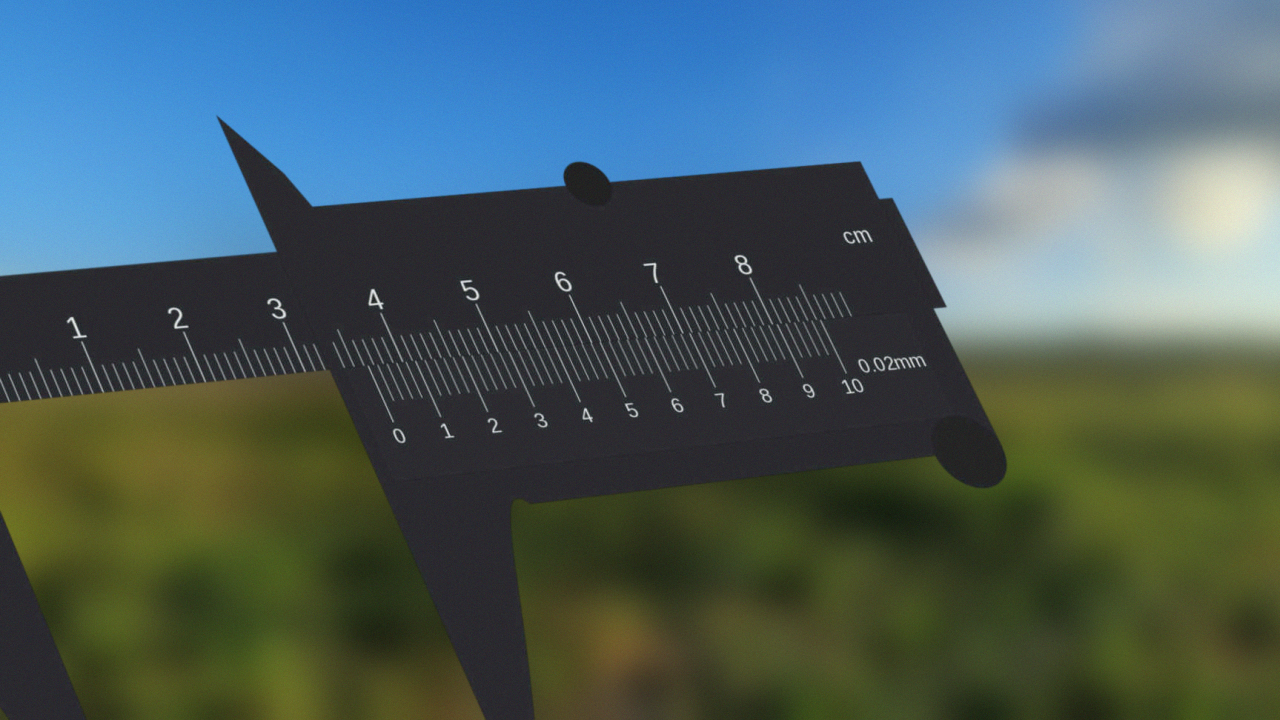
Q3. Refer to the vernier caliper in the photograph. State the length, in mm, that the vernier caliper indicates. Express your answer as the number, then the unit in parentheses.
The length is 36.4 (mm)
